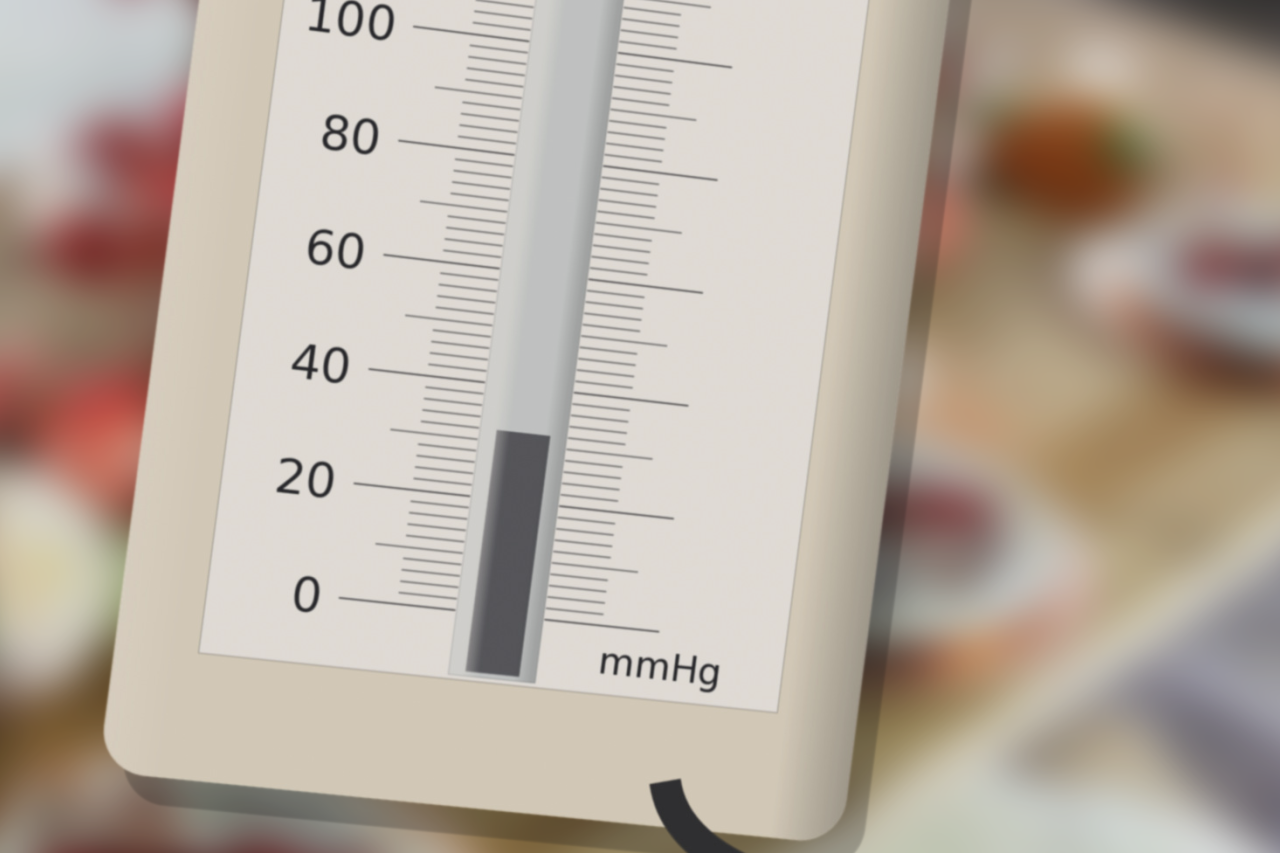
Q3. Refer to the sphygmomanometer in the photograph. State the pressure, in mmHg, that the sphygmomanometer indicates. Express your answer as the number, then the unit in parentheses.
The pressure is 32 (mmHg)
